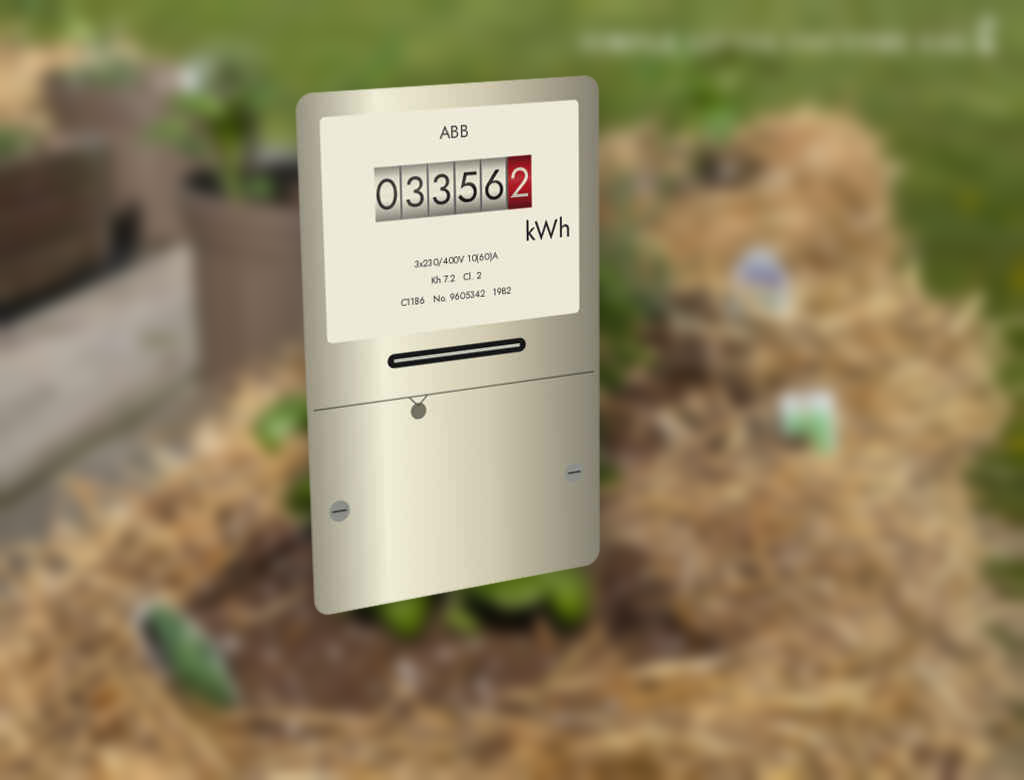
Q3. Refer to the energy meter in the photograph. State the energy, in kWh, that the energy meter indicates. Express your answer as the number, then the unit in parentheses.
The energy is 3356.2 (kWh)
